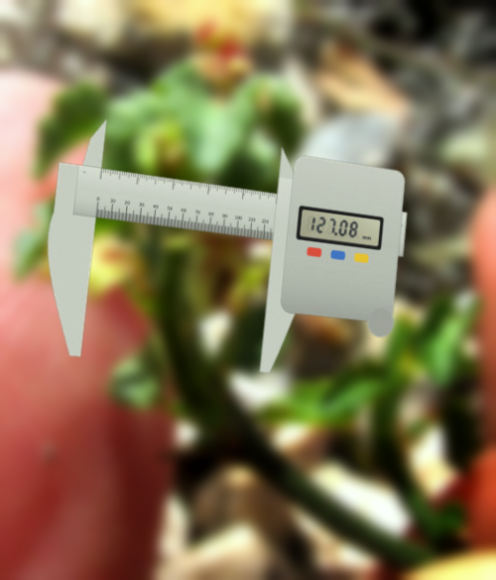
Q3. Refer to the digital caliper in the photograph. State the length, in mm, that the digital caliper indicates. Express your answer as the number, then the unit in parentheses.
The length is 127.08 (mm)
